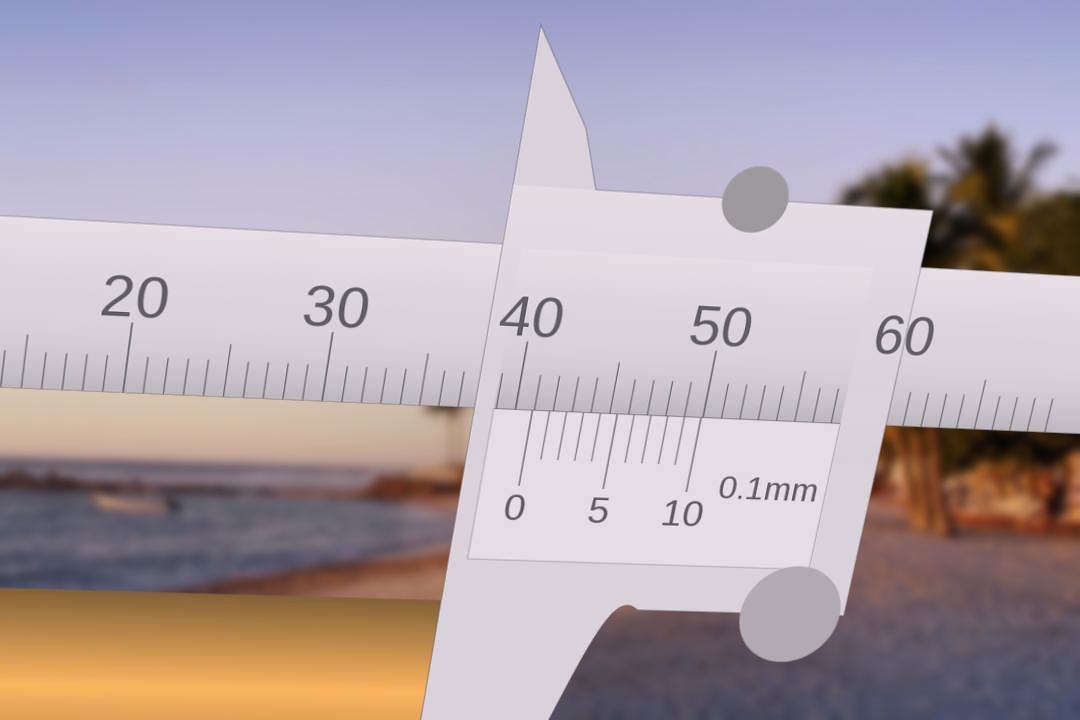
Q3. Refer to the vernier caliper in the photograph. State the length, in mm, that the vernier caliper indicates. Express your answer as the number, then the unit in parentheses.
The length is 40.9 (mm)
